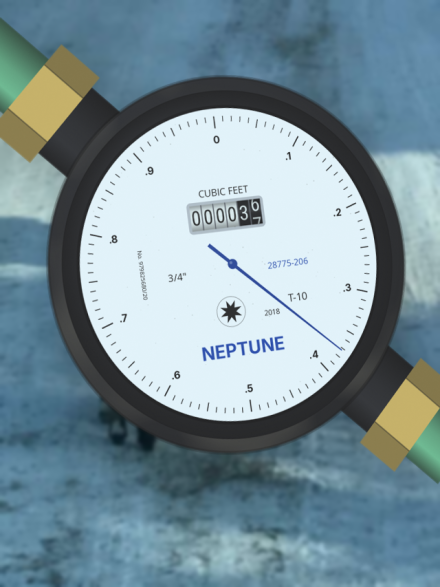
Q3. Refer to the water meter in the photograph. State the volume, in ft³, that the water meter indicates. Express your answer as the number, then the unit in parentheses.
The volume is 36.37 (ft³)
